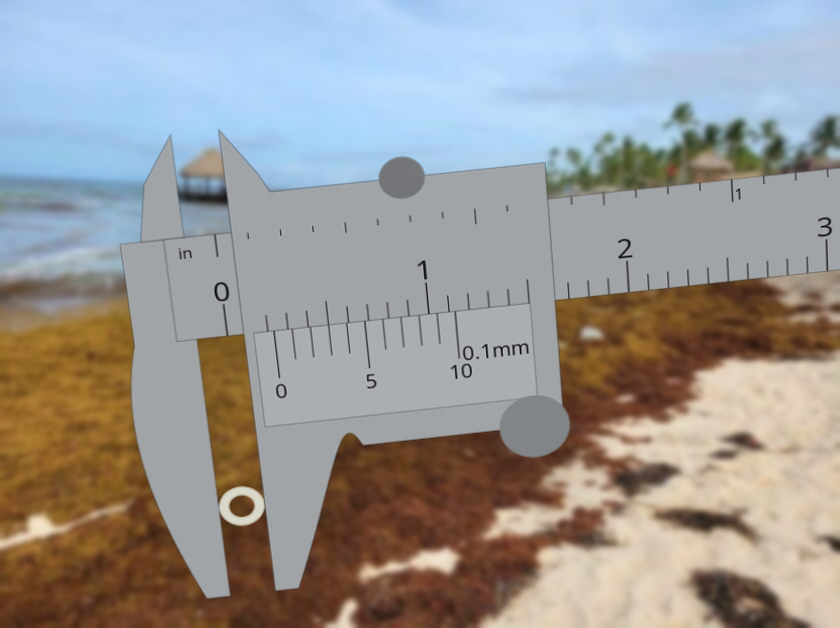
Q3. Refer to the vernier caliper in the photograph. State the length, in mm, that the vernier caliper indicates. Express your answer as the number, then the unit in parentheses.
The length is 2.3 (mm)
